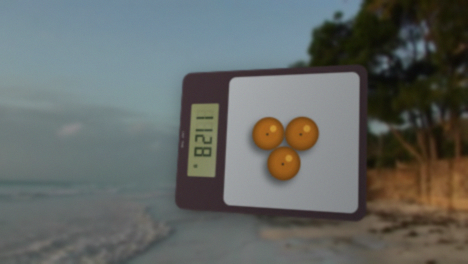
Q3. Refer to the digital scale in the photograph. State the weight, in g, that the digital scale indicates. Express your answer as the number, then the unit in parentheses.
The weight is 1128 (g)
